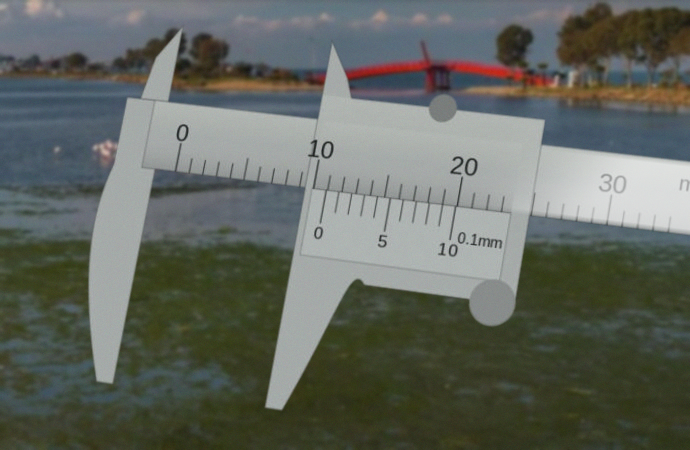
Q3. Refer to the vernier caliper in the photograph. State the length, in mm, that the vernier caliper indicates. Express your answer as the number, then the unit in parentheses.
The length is 10.9 (mm)
